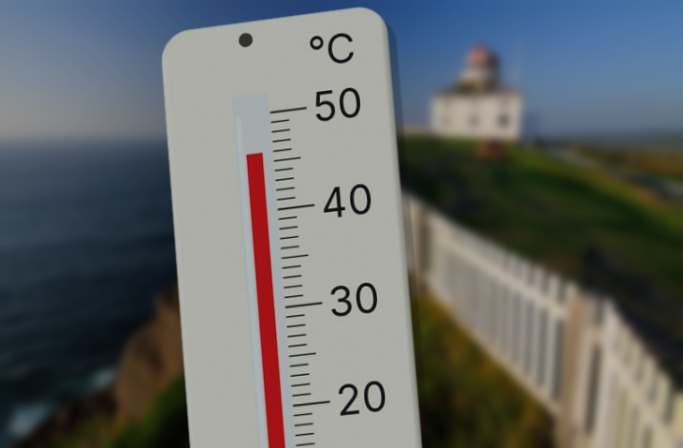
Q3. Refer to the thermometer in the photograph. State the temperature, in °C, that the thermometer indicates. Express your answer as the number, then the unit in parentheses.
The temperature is 46 (°C)
